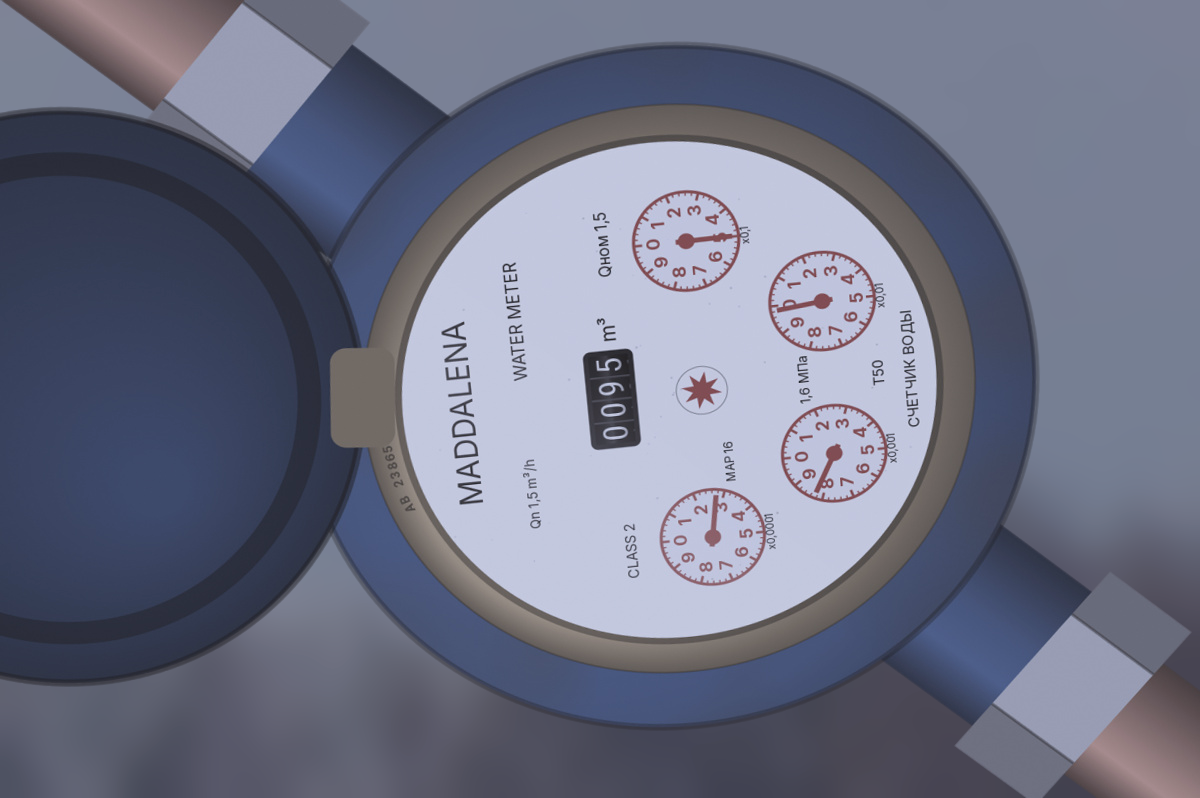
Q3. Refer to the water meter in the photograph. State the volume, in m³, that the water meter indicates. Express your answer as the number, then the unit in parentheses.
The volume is 95.4982 (m³)
